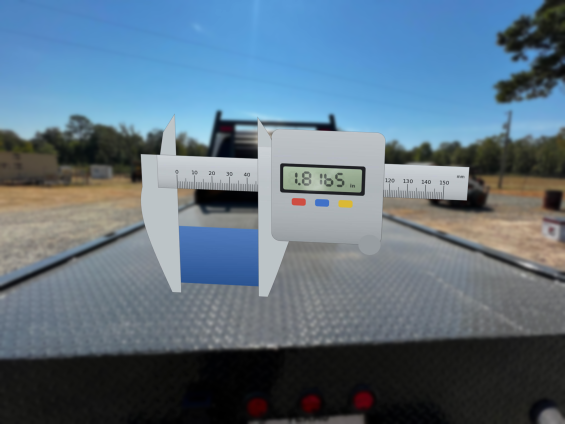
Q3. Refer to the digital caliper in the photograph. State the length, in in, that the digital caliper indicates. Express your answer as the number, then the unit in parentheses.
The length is 1.8165 (in)
